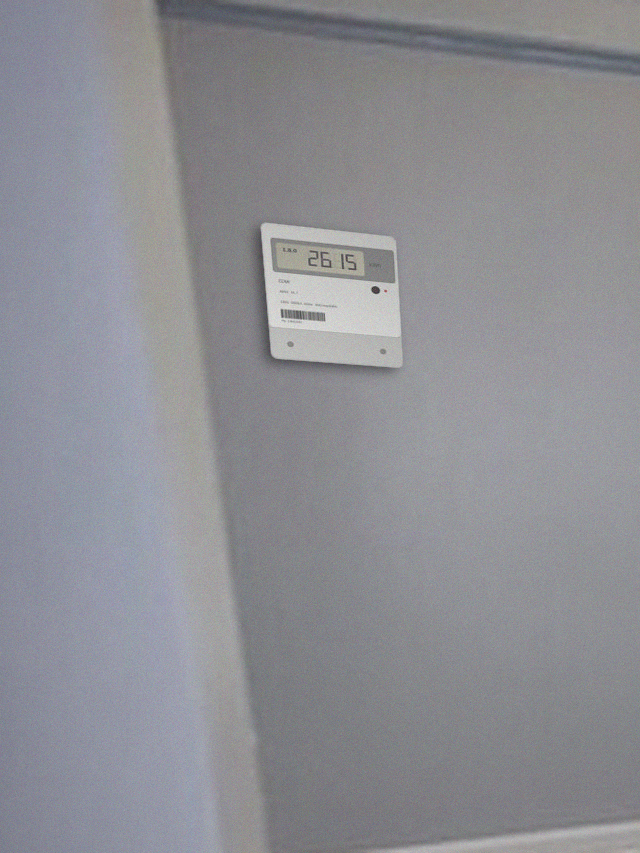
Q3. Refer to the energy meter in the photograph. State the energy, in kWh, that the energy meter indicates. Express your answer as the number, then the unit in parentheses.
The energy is 2615 (kWh)
